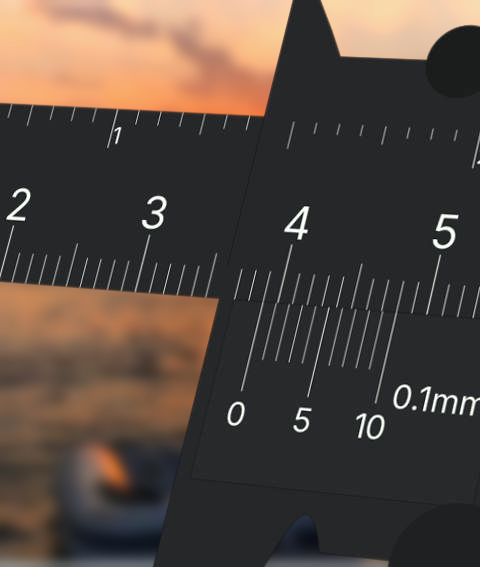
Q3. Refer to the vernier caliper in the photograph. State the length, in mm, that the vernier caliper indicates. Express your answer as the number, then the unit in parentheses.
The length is 39.0 (mm)
